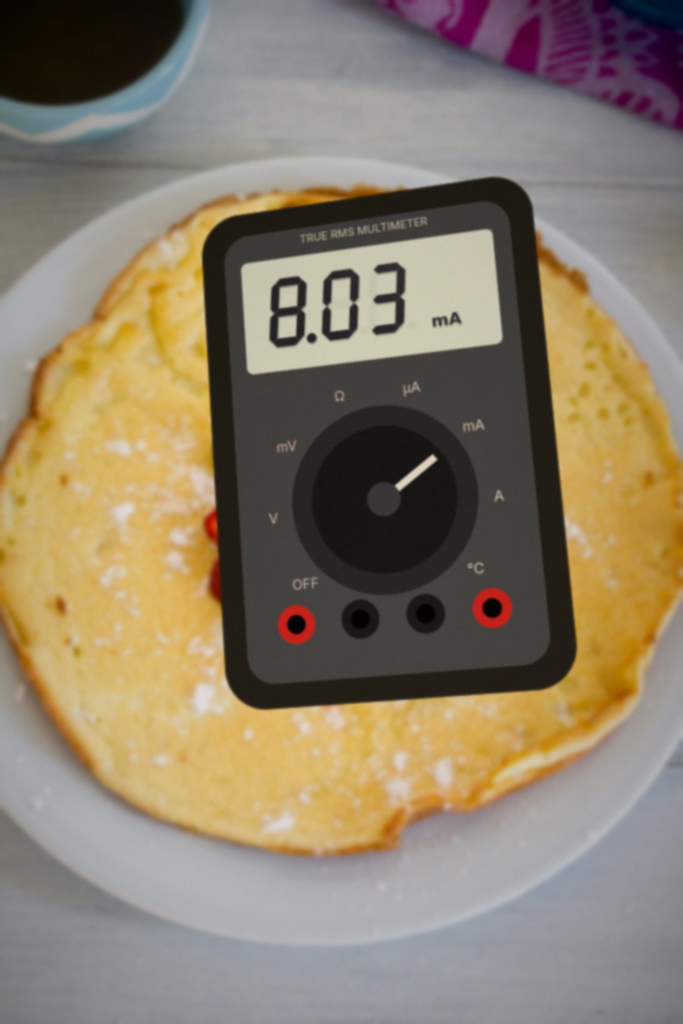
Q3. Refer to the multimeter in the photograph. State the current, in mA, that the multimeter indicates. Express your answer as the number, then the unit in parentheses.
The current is 8.03 (mA)
